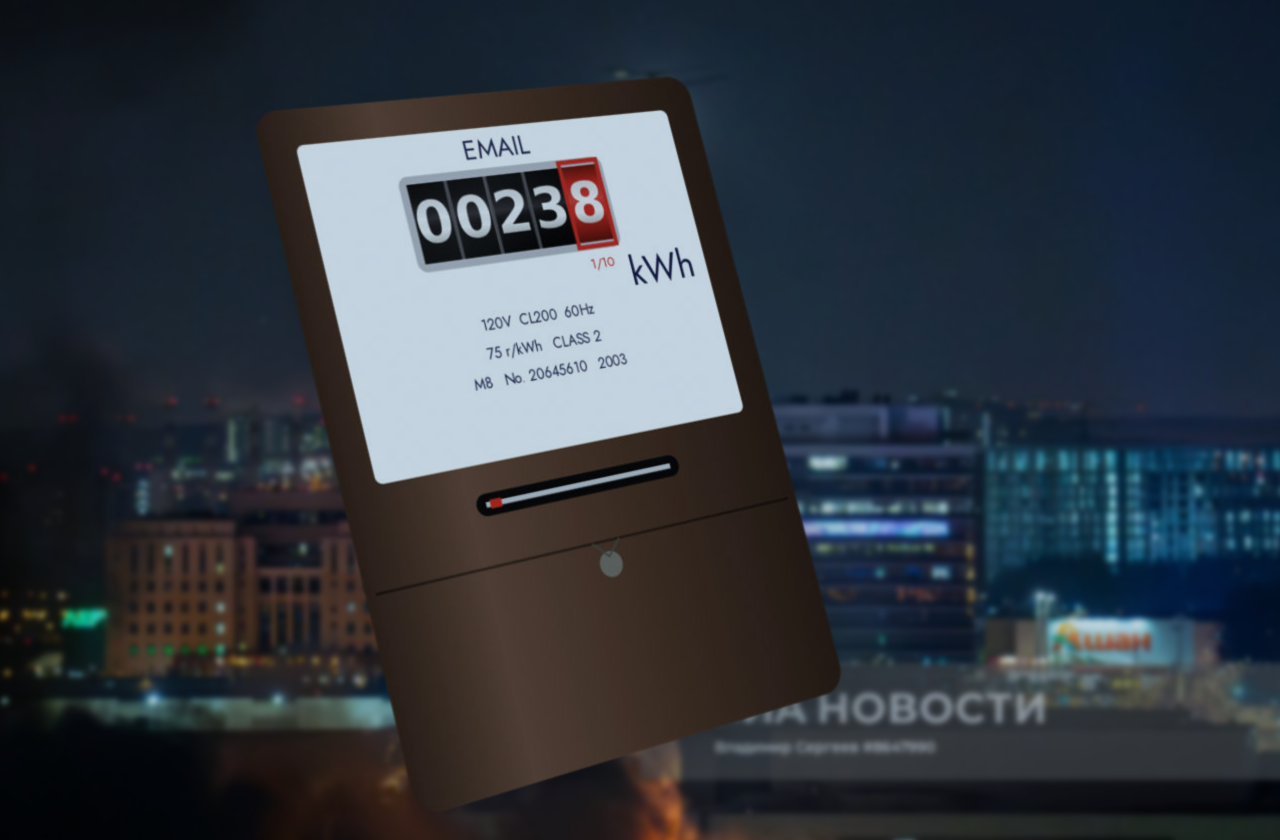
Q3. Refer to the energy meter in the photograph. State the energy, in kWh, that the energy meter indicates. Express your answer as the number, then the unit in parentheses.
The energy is 23.8 (kWh)
